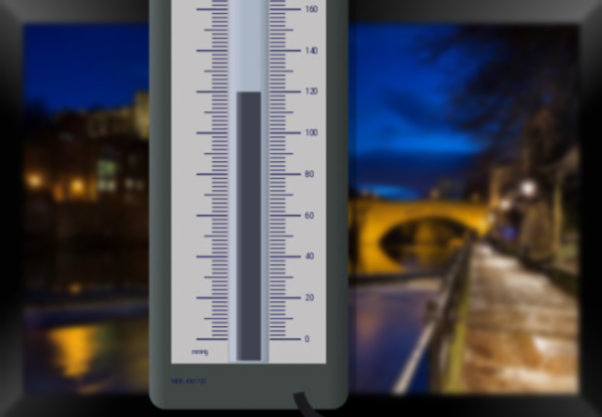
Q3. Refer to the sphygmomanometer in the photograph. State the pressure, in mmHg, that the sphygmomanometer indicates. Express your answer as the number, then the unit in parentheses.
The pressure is 120 (mmHg)
